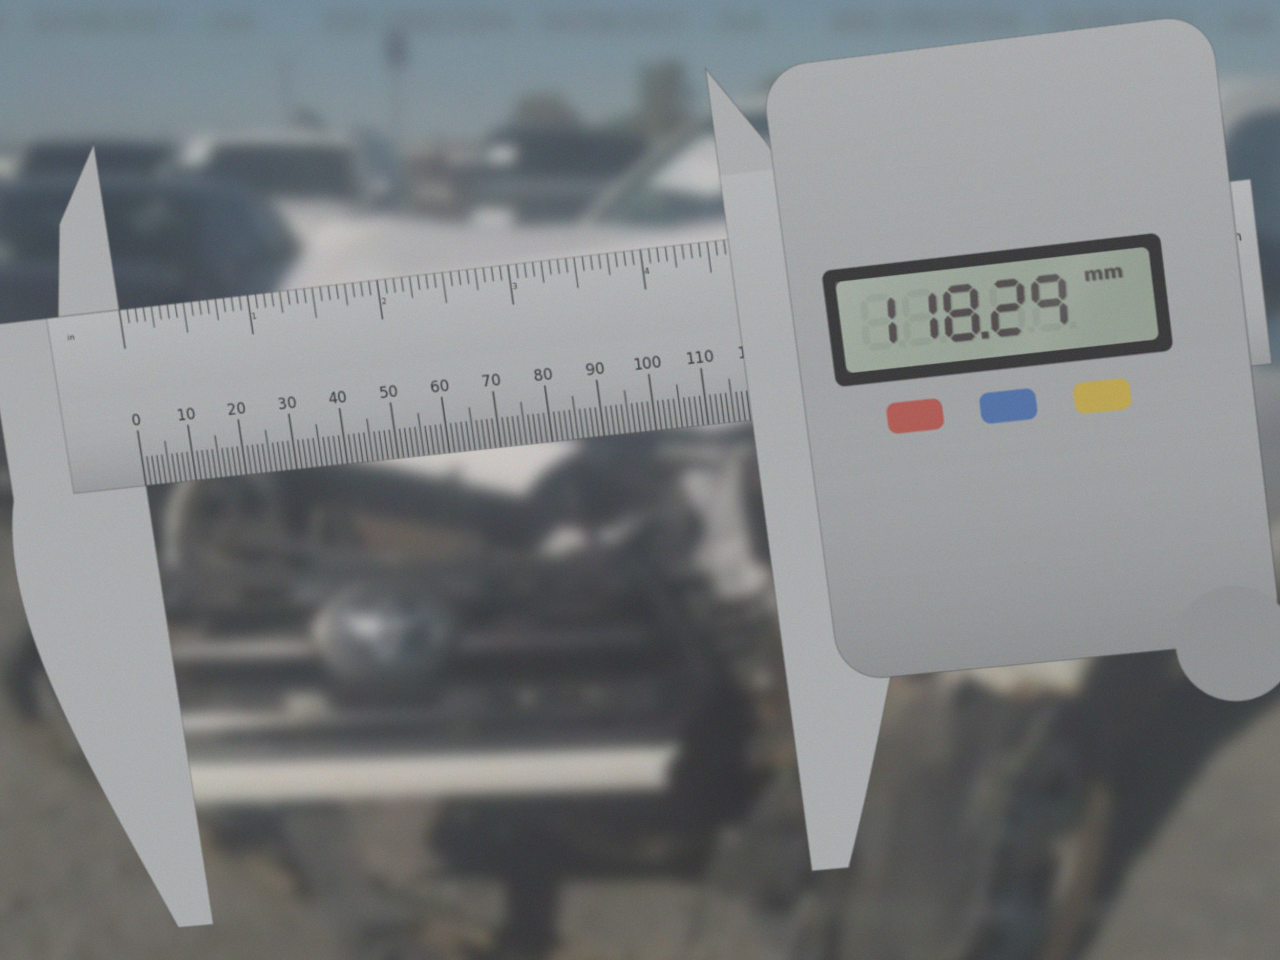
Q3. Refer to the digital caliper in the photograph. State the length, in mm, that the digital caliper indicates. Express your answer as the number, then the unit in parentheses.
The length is 118.29 (mm)
